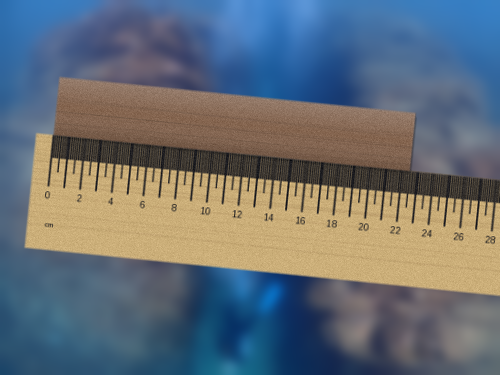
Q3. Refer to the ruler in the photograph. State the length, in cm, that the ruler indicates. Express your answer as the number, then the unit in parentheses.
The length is 22.5 (cm)
